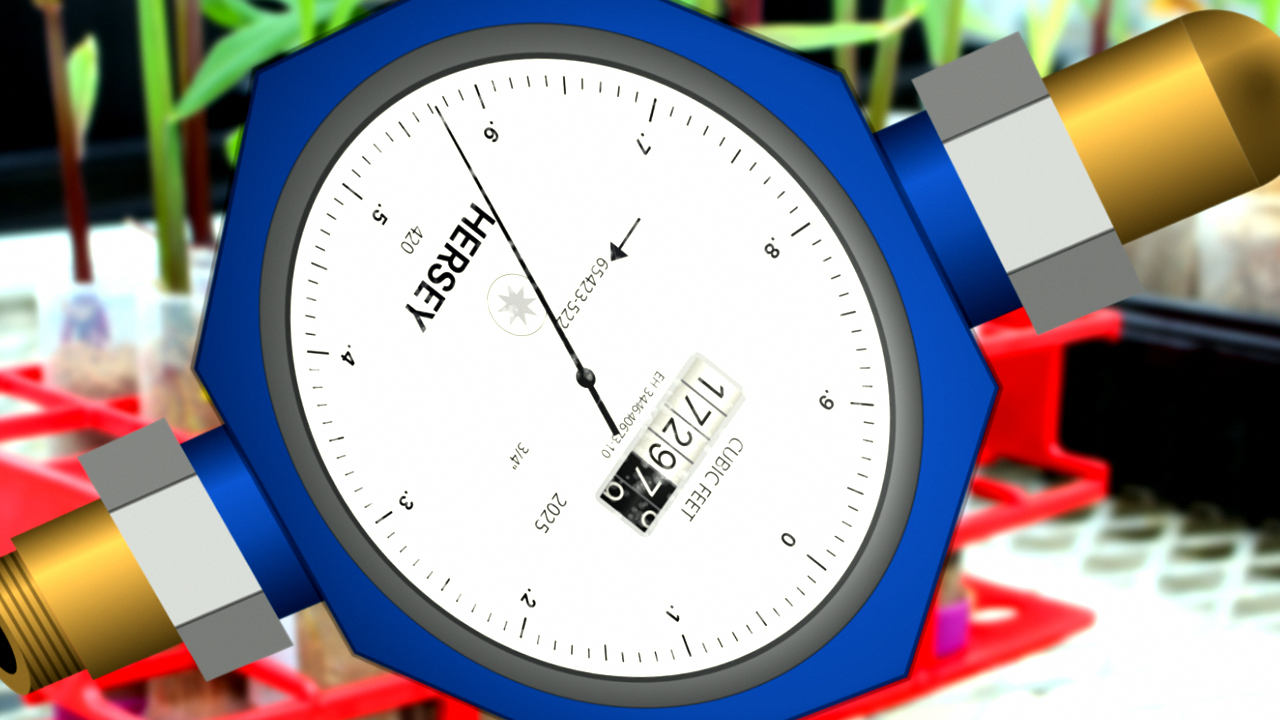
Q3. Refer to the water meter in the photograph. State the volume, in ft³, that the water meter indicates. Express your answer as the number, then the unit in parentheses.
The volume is 172978.57 (ft³)
